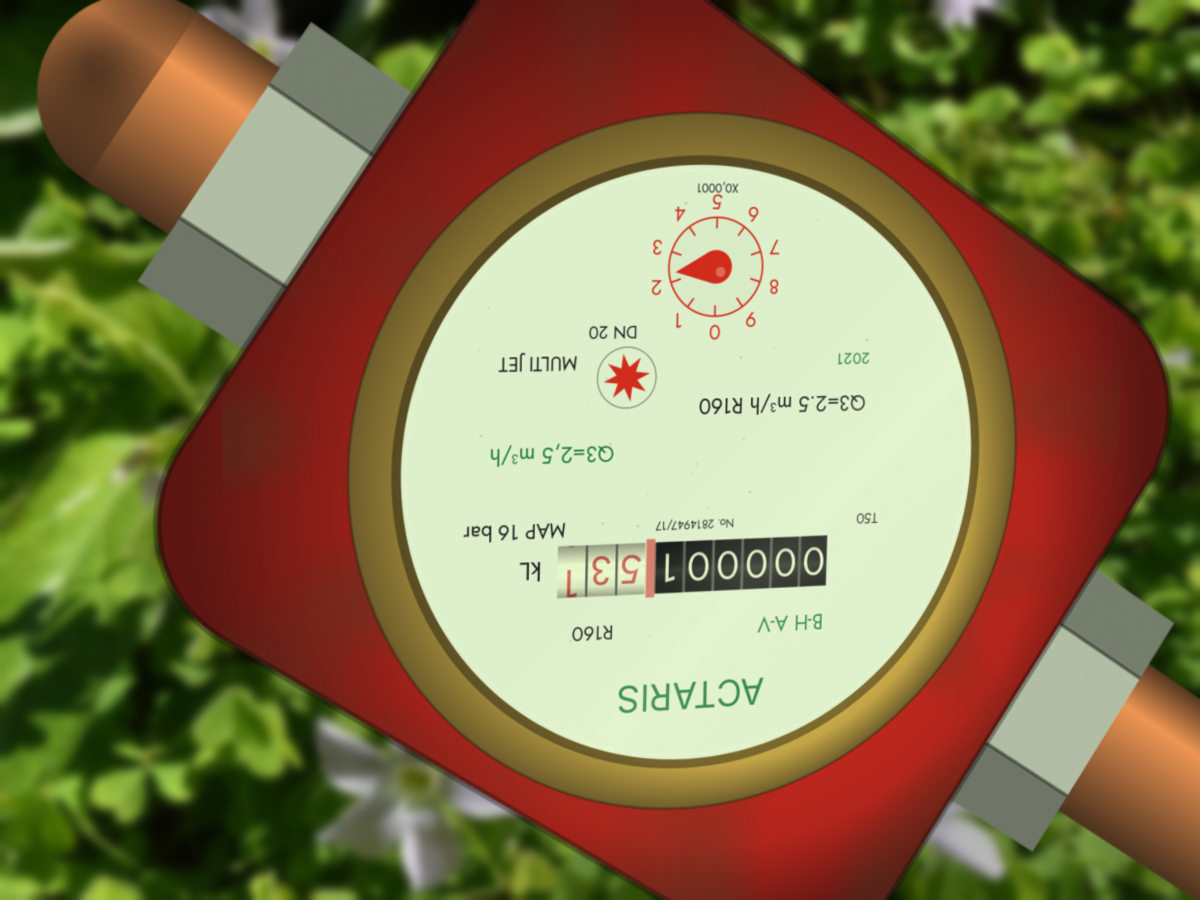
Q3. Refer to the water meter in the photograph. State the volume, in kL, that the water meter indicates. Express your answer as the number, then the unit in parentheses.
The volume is 1.5312 (kL)
